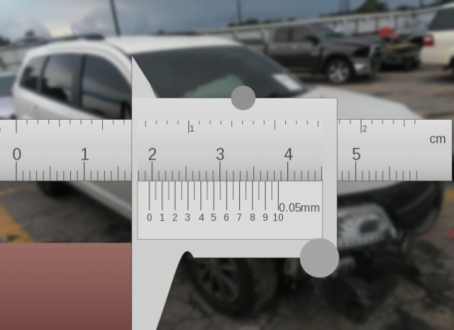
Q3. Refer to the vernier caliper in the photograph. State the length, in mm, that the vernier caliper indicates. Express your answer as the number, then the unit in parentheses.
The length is 19.6 (mm)
